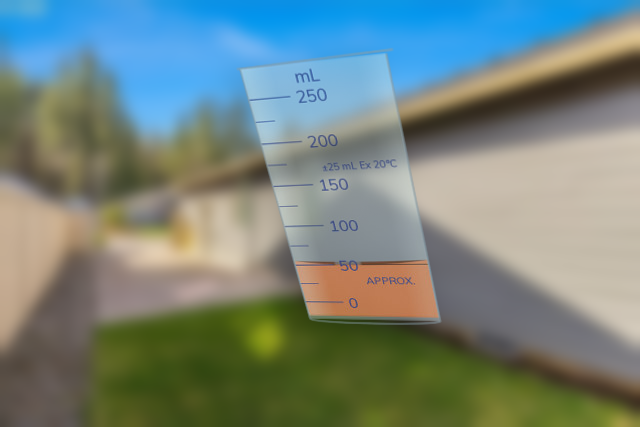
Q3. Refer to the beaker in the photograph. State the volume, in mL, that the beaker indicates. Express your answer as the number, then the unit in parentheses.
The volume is 50 (mL)
